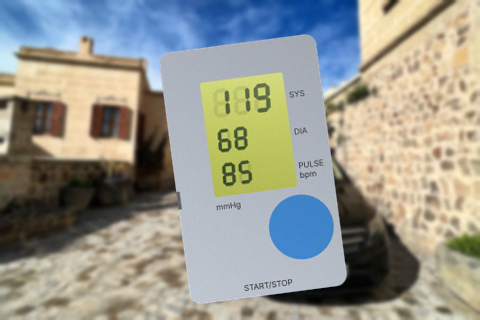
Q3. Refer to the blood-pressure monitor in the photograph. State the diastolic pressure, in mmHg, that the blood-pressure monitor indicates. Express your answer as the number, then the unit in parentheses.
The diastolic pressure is 68 (mmHg)
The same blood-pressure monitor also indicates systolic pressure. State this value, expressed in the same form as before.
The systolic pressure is 119 (mmHg)
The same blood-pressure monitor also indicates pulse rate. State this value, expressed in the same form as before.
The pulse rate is 85 (bpm)
